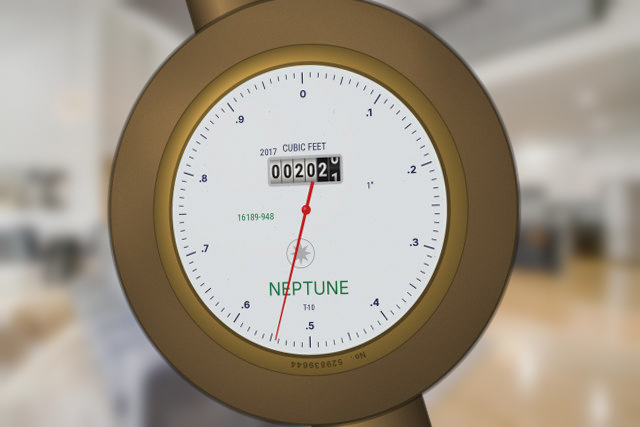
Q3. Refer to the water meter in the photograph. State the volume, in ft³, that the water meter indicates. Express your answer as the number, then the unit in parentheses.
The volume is 2020.54 (ft³)
